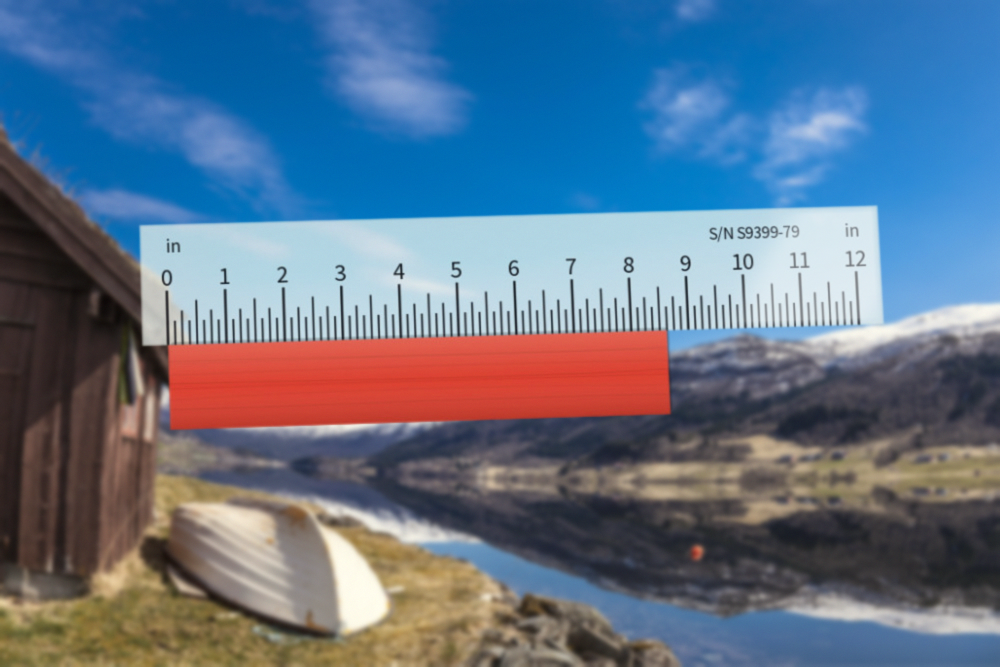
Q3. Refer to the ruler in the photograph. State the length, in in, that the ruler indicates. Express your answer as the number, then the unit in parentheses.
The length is 8.625 (in)
